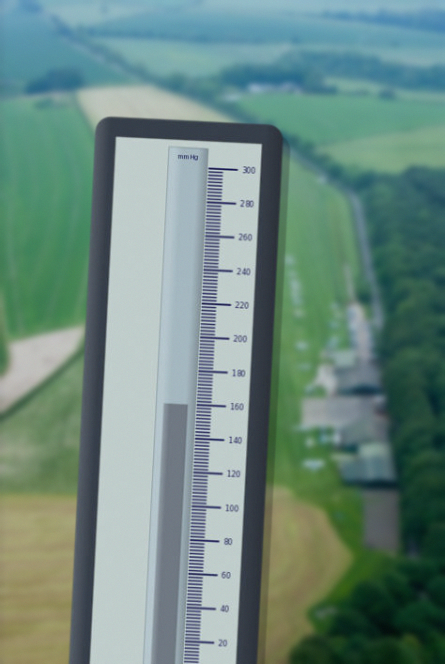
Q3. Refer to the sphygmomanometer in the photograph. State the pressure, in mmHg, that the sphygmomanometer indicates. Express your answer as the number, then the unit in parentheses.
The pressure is 160 (mmHg)
